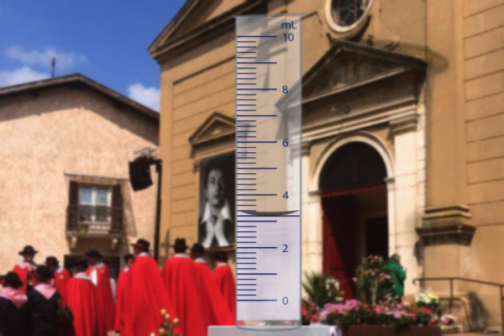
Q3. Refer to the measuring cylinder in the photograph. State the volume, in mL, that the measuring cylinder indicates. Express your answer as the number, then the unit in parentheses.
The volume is 3.2 (mL)
